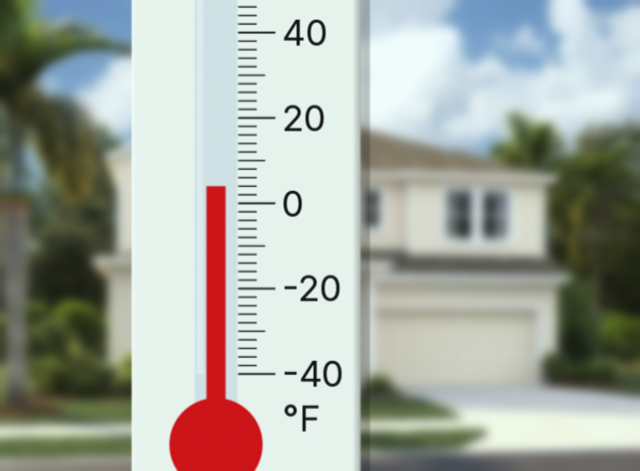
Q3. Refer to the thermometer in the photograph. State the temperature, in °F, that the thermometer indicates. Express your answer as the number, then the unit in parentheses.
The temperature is 4 (°F)
